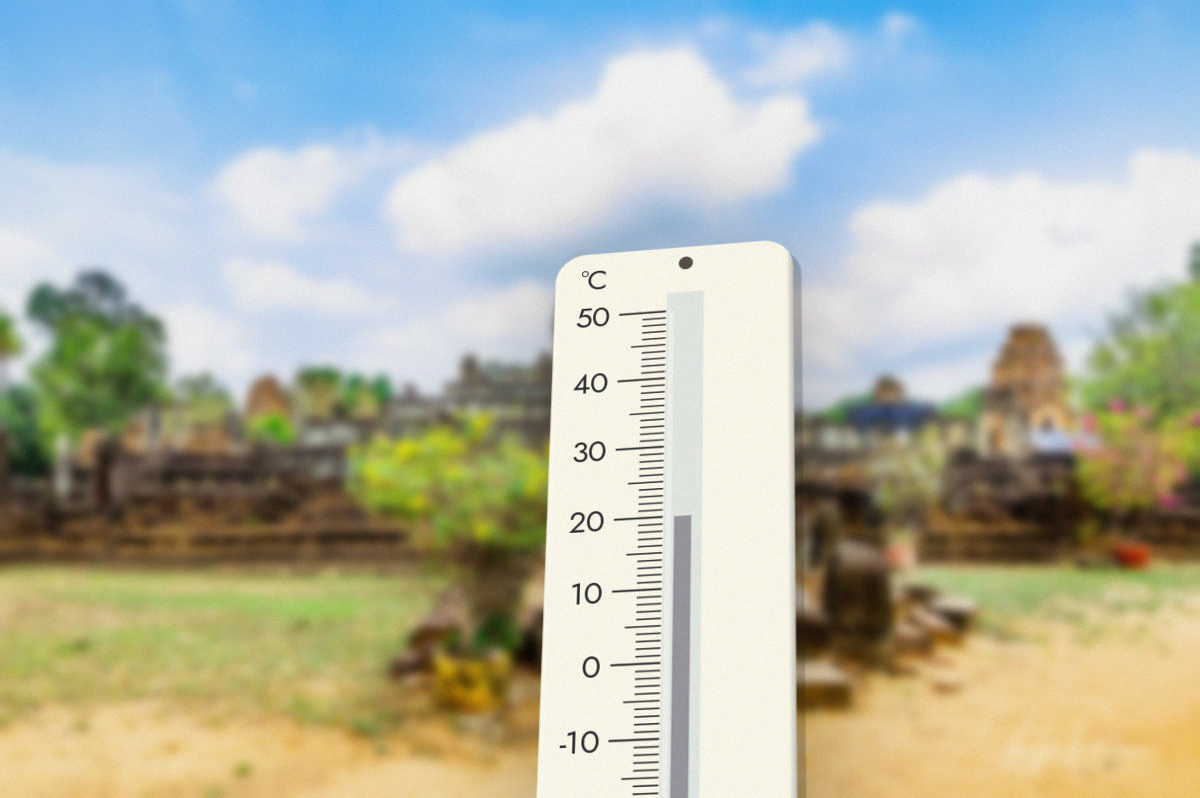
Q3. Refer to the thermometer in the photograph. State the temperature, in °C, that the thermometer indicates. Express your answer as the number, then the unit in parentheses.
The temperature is 20 (°C)
